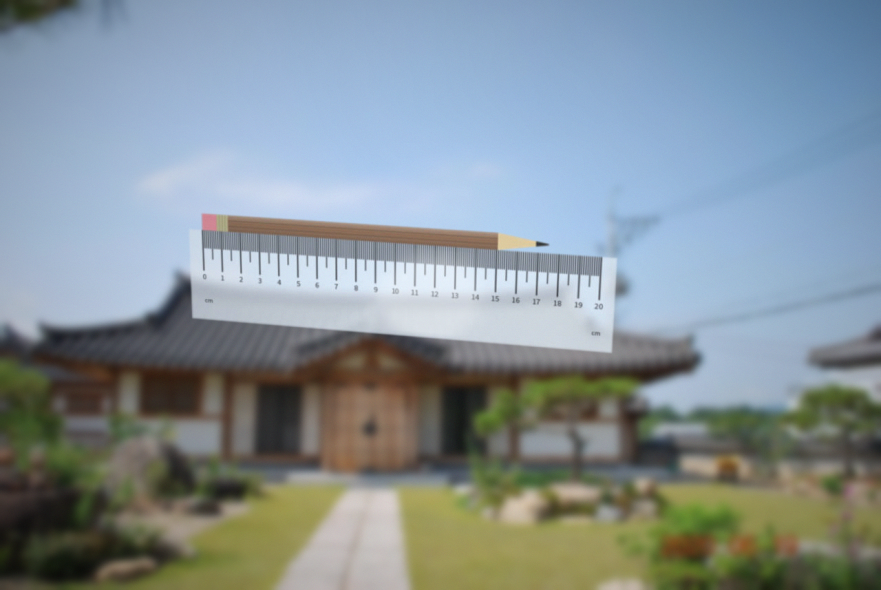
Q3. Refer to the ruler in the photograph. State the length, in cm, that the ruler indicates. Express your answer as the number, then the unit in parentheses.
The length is 17.5 (cm)
